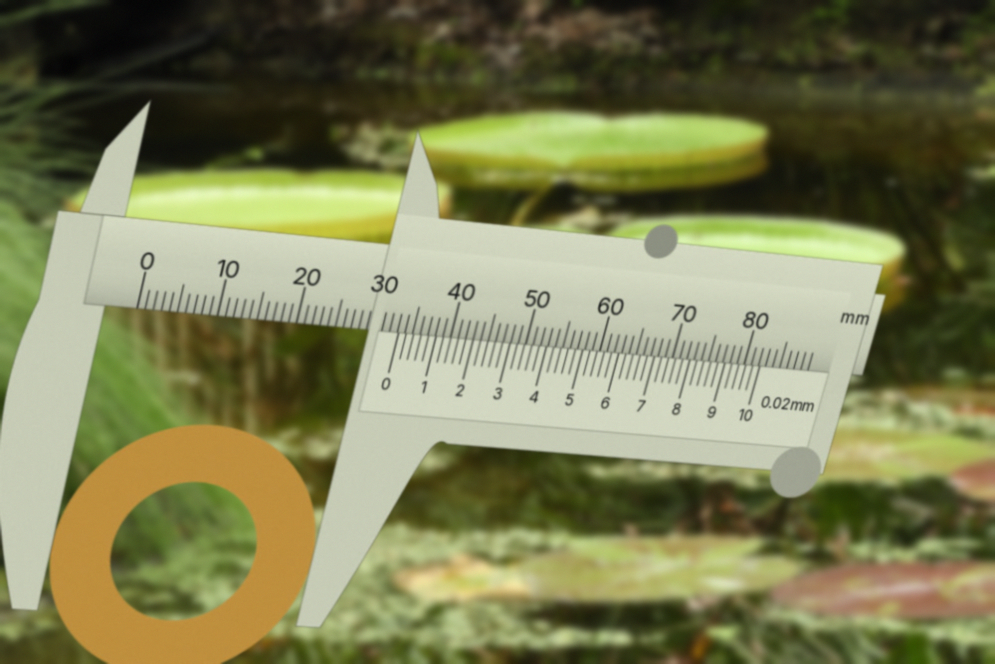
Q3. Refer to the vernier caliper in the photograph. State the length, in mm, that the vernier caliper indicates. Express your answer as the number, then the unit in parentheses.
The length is 33.2 (mm)
